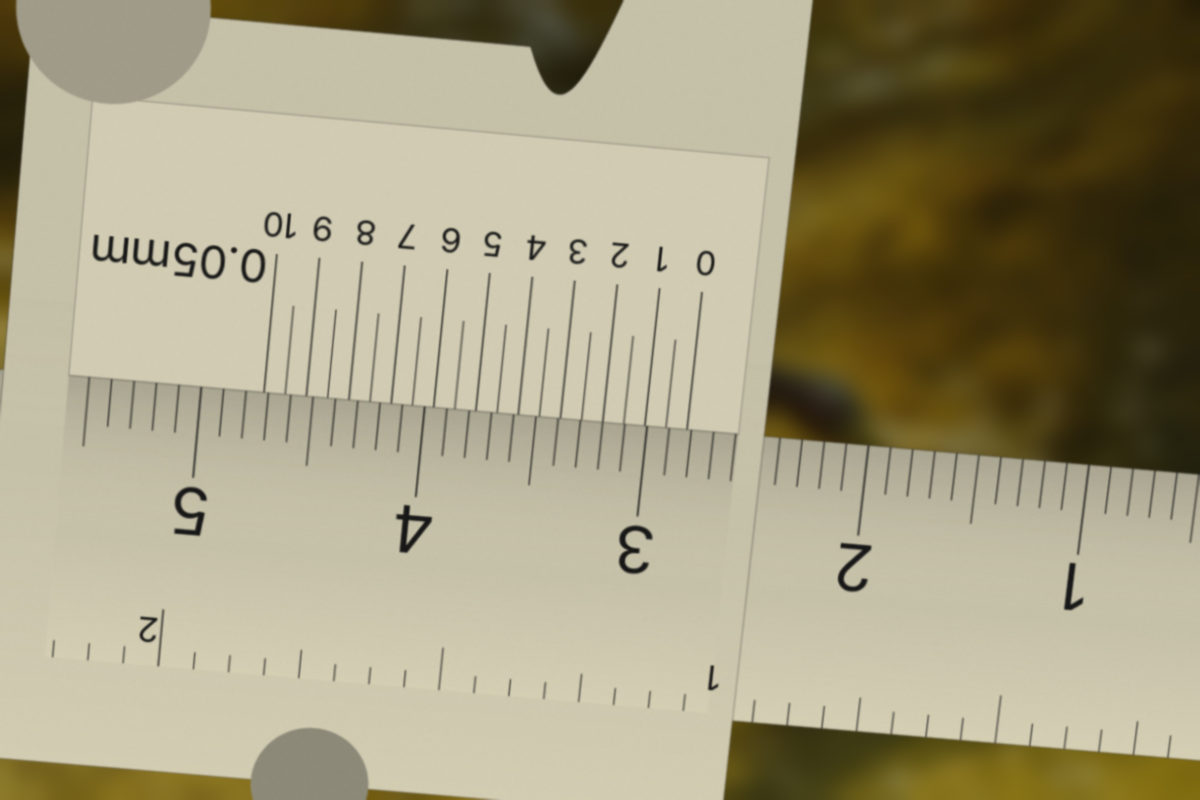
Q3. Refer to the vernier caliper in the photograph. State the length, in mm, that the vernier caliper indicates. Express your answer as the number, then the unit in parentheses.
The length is 28.2 (mm)
